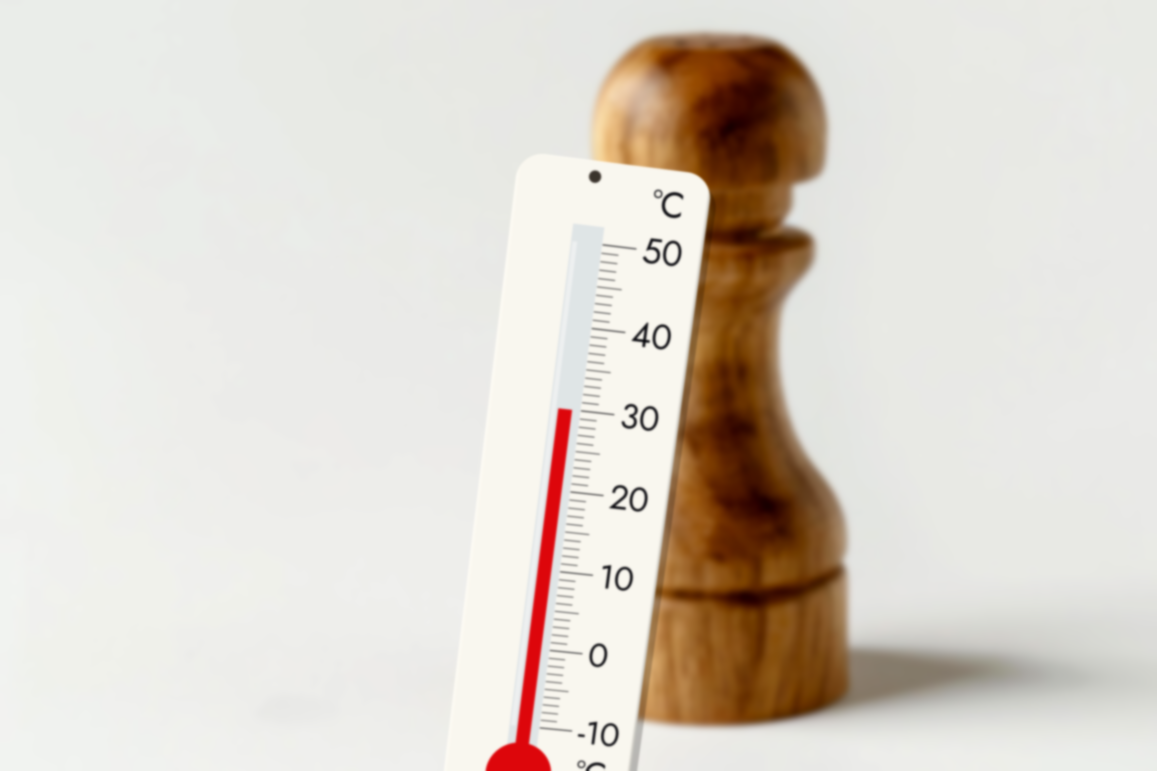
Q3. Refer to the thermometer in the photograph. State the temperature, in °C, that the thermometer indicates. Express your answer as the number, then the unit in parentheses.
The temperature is 30 (°C)
